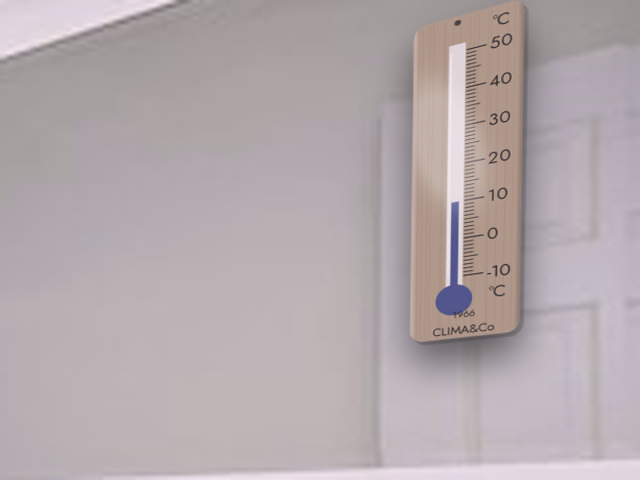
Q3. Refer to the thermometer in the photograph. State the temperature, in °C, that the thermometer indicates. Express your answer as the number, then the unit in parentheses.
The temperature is 10 (°C)
